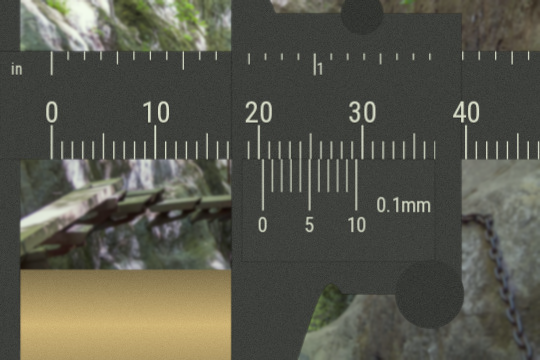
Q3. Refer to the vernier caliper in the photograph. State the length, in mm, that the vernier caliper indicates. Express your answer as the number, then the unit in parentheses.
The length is 20.4 (mm)
